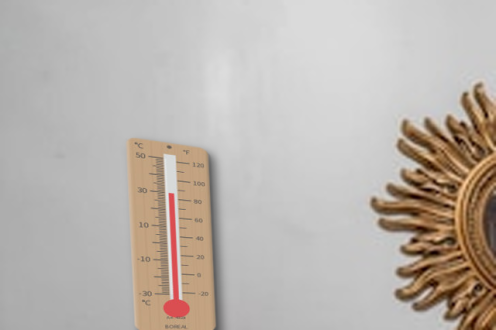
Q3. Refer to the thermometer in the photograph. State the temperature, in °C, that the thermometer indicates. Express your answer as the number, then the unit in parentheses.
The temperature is 30 (°C)
